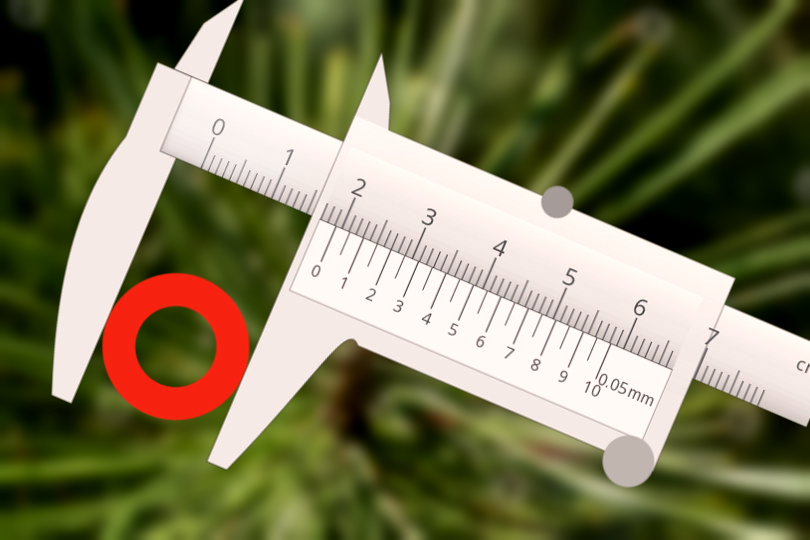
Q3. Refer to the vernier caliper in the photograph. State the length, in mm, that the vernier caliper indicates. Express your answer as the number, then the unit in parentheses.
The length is 19.2 (mm)
